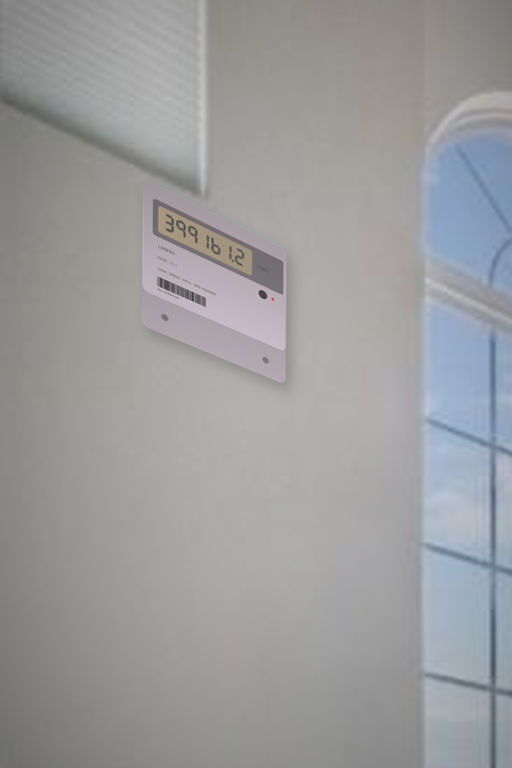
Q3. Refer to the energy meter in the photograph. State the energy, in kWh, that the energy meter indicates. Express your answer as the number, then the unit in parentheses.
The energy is 399161.2 (kWh)
